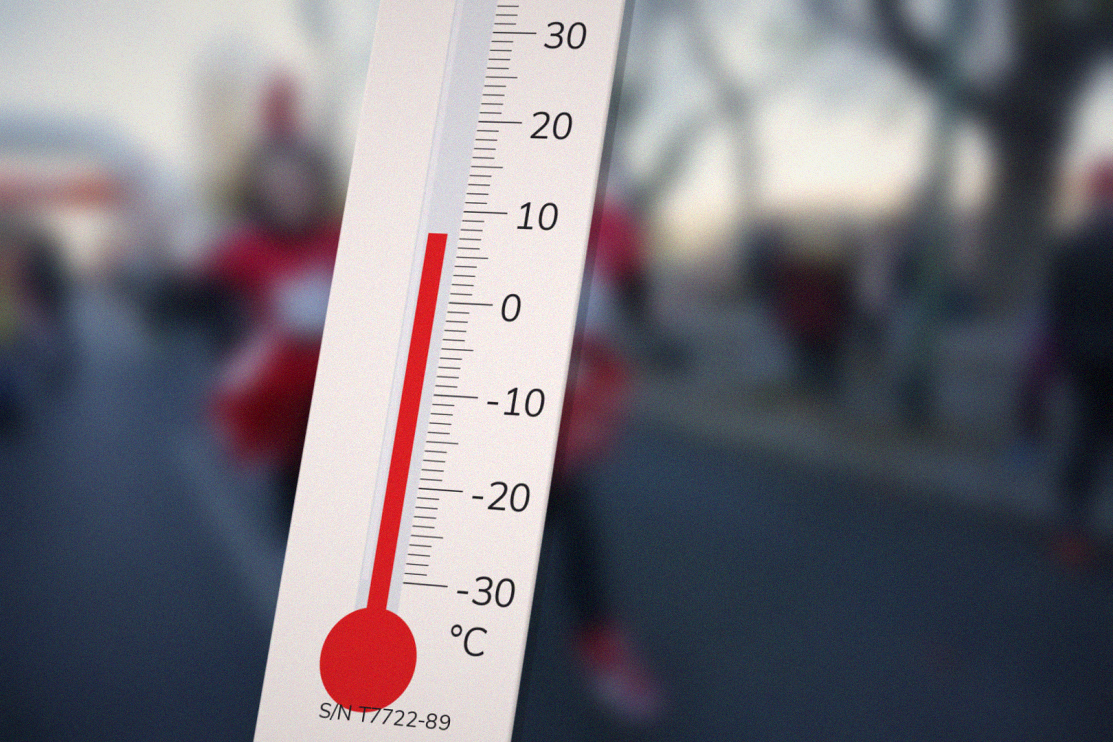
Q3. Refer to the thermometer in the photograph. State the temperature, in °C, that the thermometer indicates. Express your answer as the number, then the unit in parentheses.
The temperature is 7.5 (°C)
